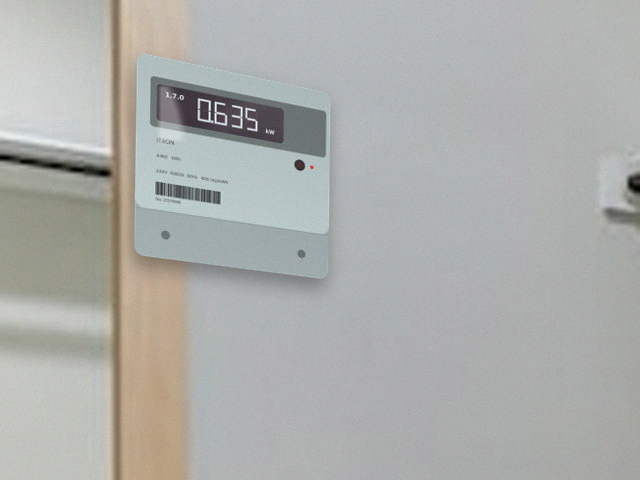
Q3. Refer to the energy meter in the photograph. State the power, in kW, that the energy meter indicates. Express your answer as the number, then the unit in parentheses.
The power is 0.635 (kW)
